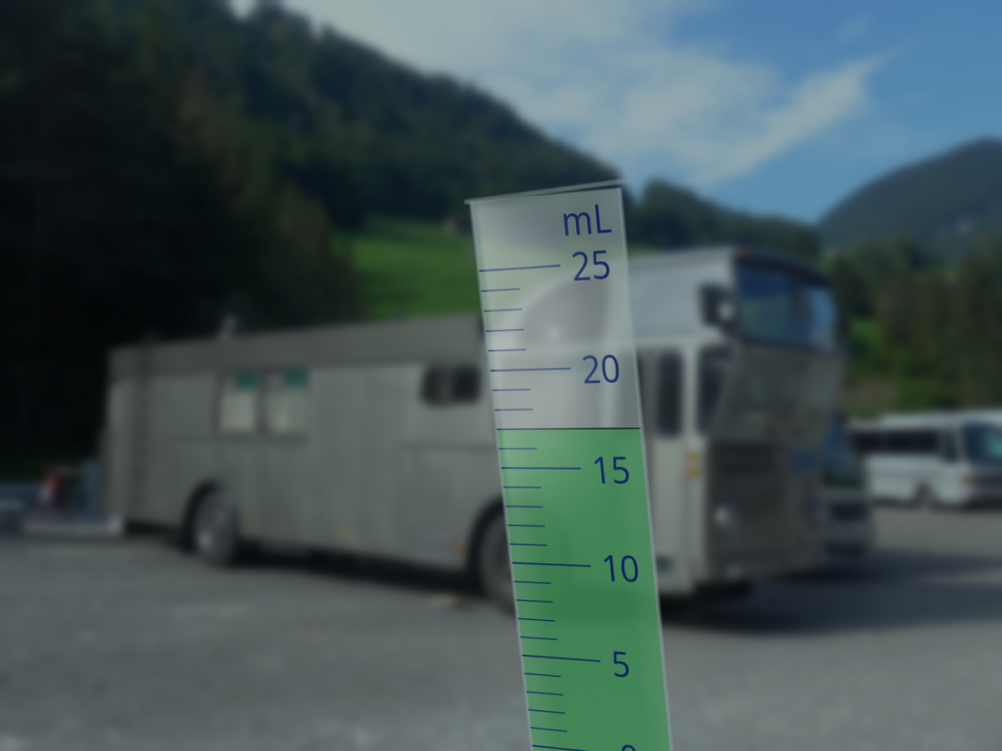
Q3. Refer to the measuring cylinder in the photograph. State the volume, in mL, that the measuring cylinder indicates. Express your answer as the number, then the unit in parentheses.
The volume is 17 (mL)
